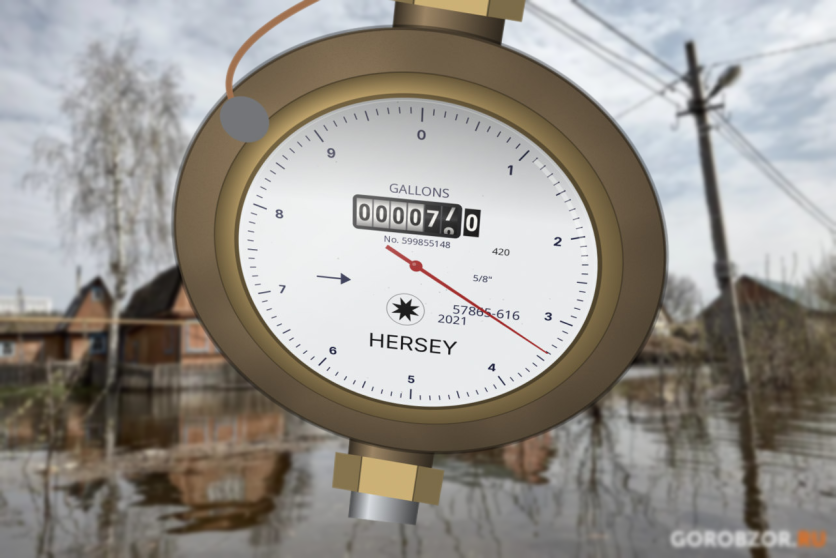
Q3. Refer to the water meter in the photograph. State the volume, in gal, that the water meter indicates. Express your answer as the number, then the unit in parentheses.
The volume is 773.4 (gal)
